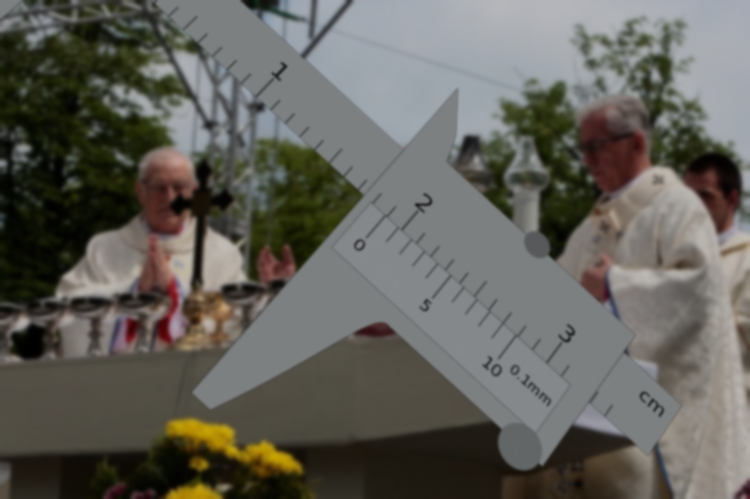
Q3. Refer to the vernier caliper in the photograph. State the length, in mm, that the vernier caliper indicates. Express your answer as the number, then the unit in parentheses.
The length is 18.9 (mm)
